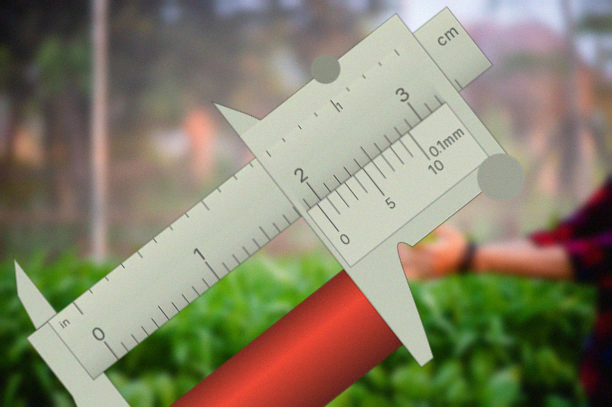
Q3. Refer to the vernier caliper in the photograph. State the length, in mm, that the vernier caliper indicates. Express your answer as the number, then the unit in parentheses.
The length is 19.6 (mm)
